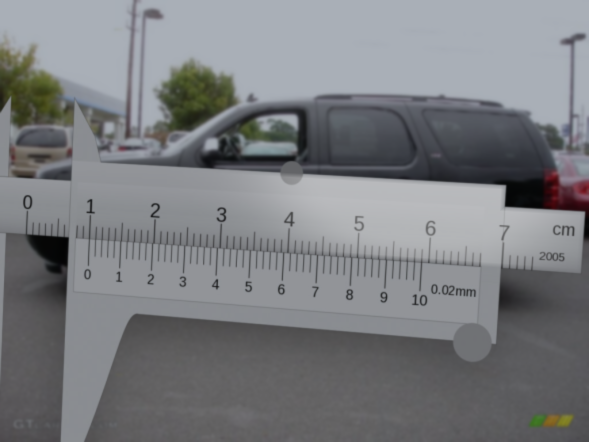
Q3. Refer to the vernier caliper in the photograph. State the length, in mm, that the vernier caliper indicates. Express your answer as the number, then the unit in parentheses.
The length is 10.0 (mm)
